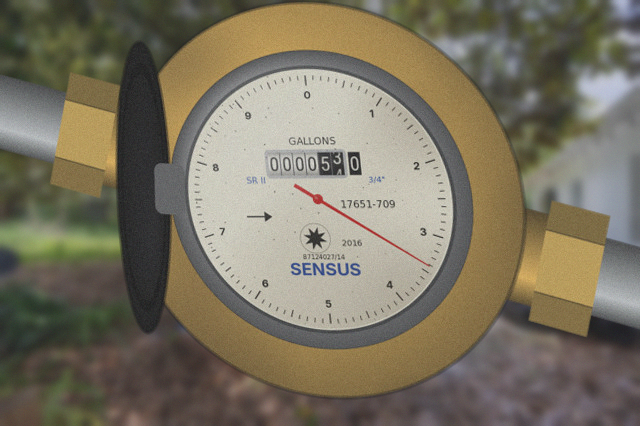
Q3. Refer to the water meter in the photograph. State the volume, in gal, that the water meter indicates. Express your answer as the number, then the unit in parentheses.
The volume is 533.4 (gal)
